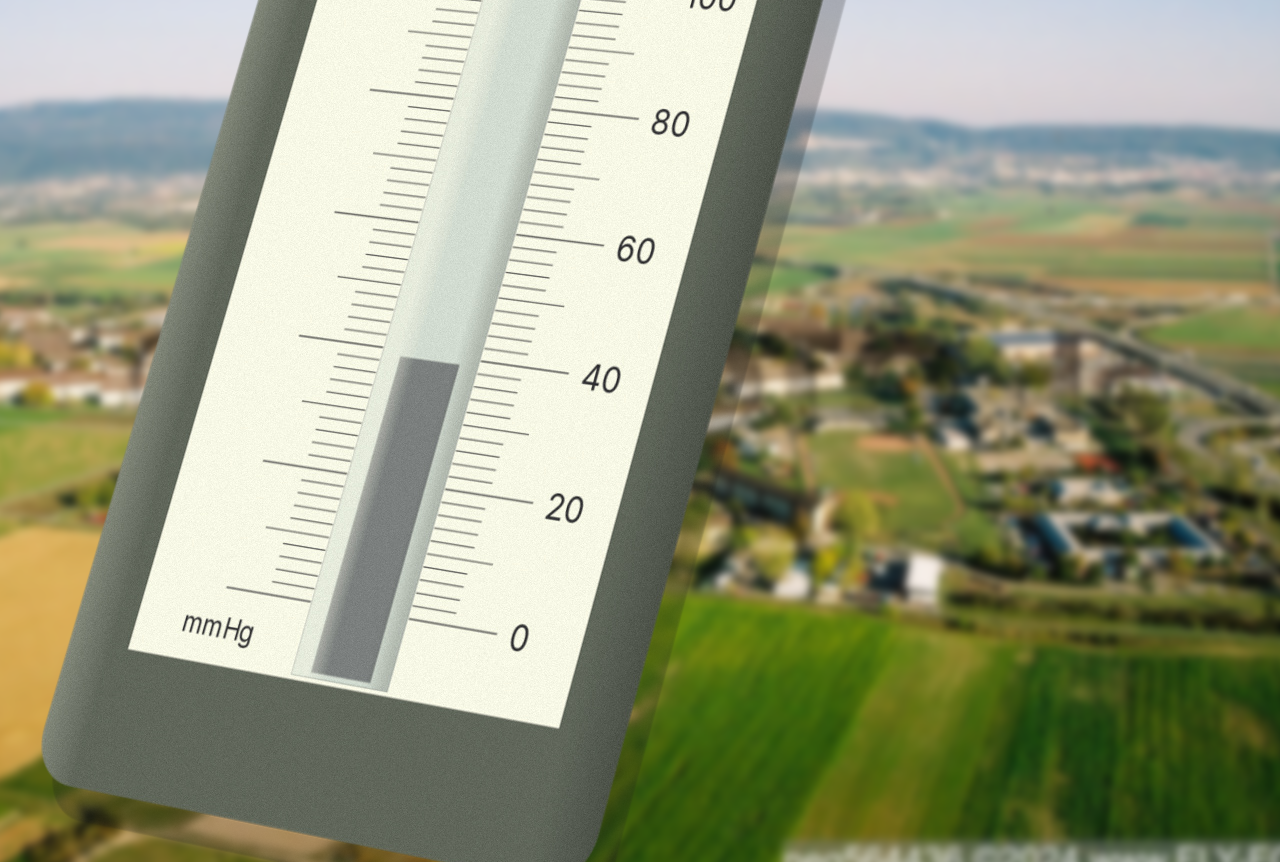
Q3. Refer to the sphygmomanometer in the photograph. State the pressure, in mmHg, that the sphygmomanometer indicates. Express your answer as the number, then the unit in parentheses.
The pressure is 39 (mmHg)
